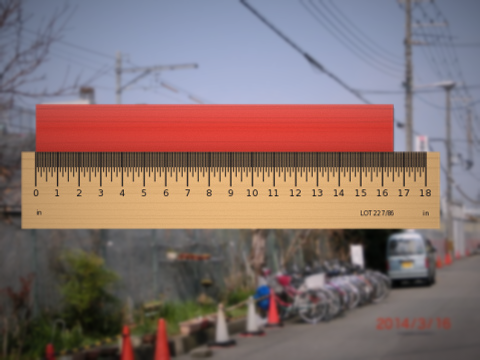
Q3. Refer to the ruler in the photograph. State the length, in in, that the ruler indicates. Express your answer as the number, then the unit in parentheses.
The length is 16.5 (in)
